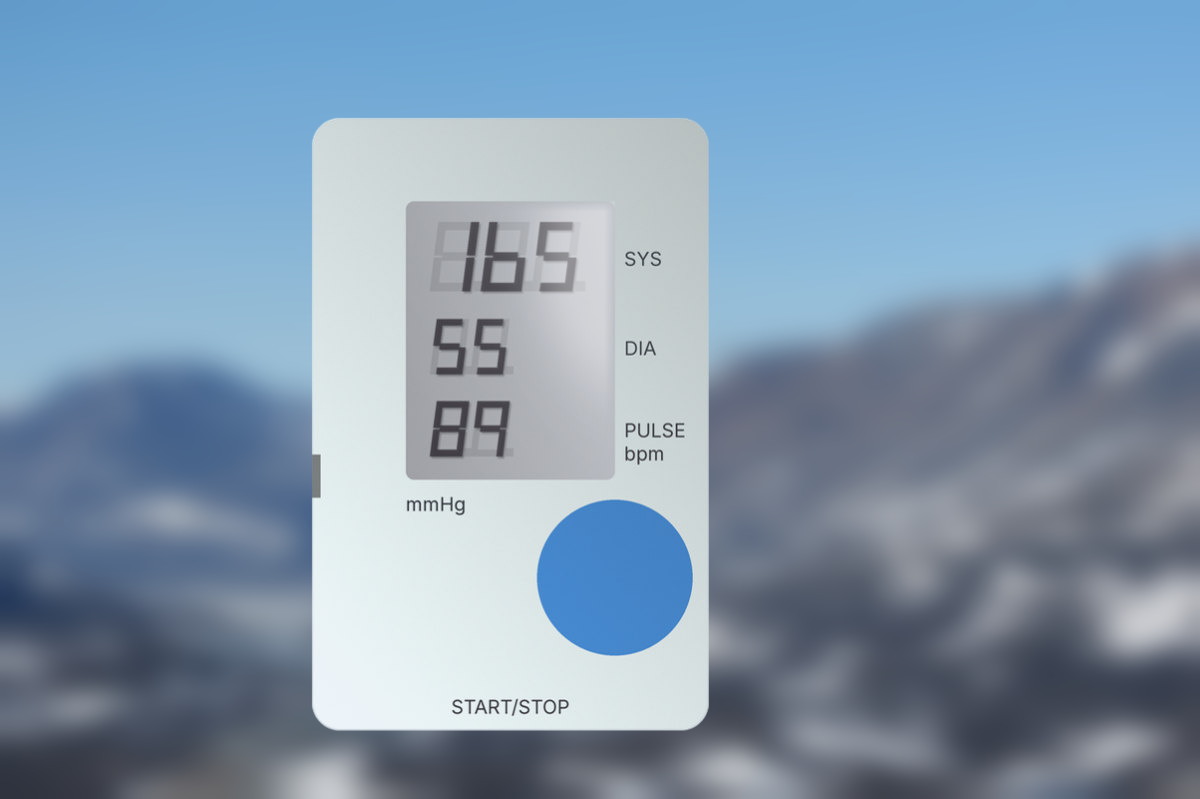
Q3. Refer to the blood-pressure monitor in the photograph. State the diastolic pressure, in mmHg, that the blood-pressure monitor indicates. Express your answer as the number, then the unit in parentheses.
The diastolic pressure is 55 (mmHg)
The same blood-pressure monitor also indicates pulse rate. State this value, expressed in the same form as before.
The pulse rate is 89 (bpm)
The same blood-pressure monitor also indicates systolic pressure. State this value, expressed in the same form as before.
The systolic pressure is 165 (mmHg)
